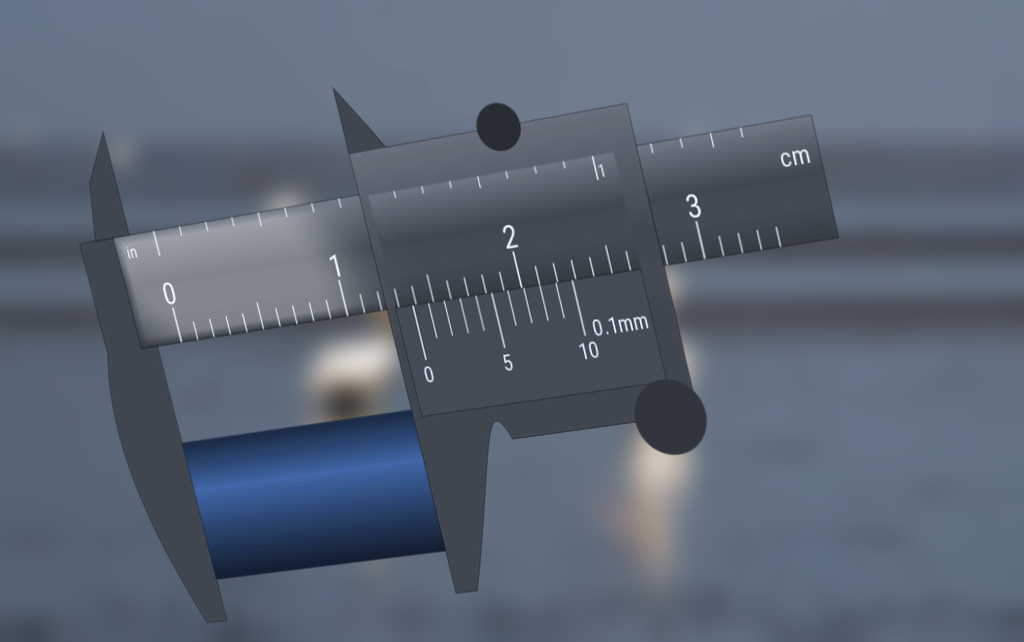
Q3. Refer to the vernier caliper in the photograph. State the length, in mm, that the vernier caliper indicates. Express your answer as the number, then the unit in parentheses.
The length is 13.8 (mm)
